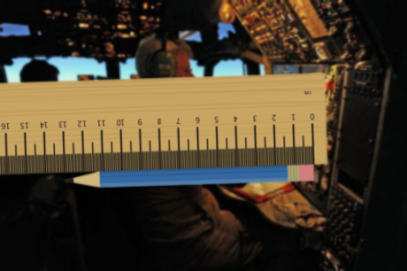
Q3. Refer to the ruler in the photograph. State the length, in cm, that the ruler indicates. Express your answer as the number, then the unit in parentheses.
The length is 13 (cm)
